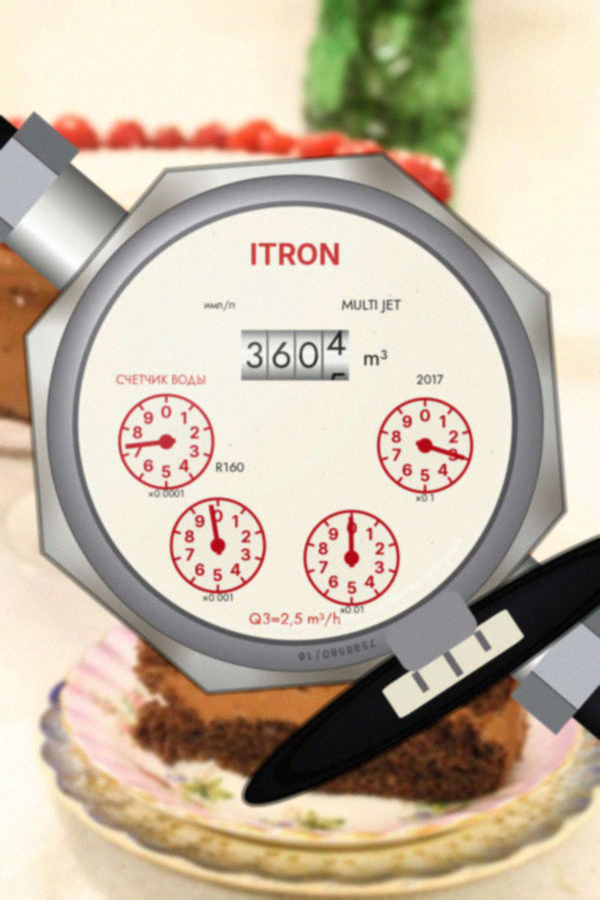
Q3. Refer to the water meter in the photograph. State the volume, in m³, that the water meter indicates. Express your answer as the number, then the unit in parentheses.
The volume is 3604.2997 (m³)
